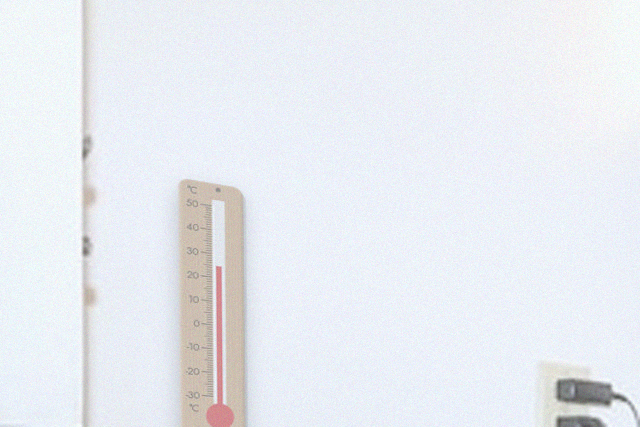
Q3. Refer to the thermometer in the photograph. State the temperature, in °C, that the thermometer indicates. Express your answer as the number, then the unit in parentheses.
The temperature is 25 (°C)
